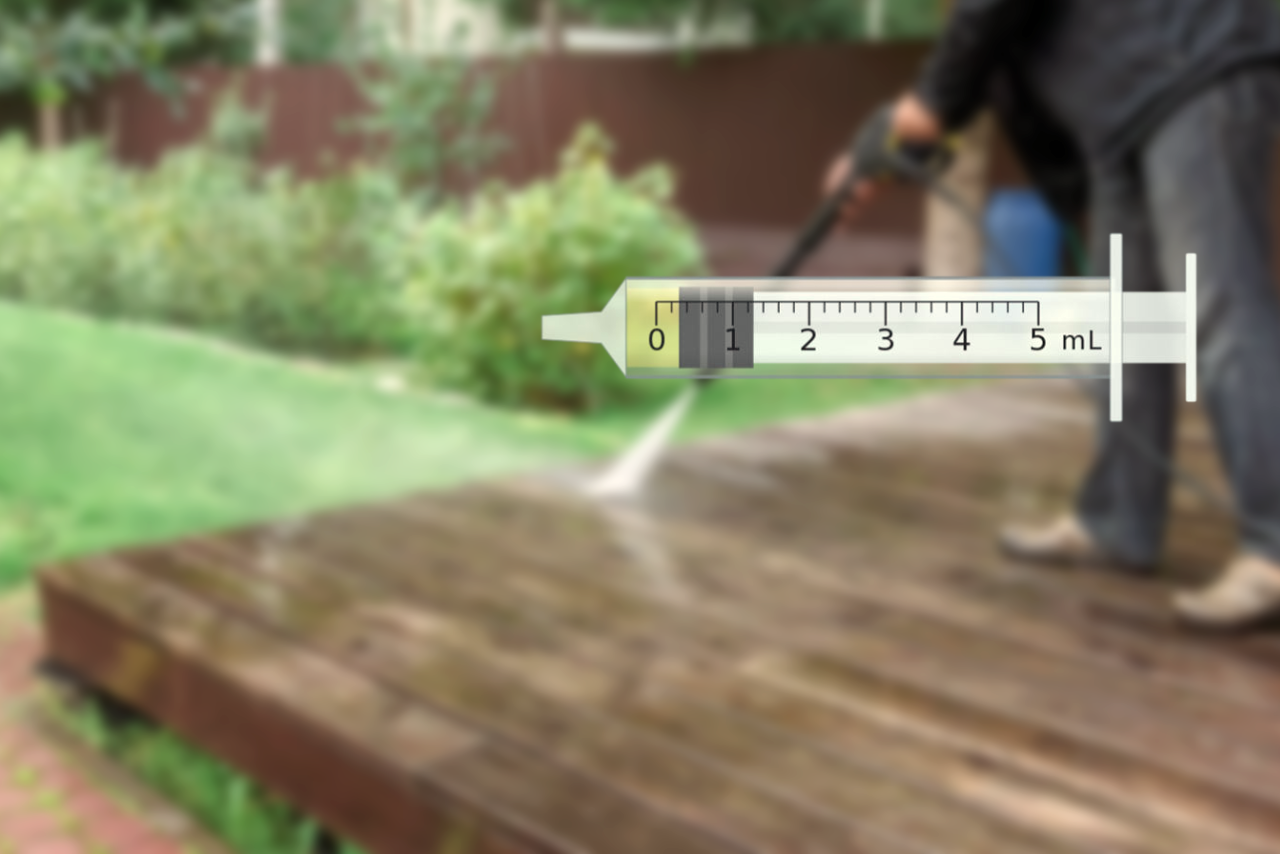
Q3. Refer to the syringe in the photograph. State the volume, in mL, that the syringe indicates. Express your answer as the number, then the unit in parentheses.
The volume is 0.3 (mL)
